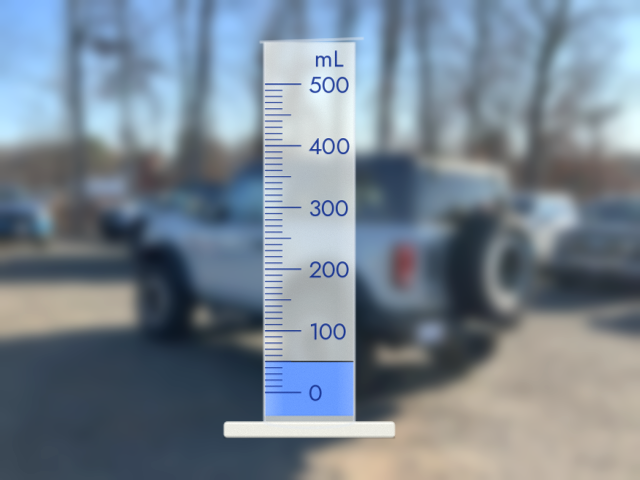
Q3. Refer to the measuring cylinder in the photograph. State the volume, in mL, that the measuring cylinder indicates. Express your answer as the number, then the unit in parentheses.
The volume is 50 (mL)
